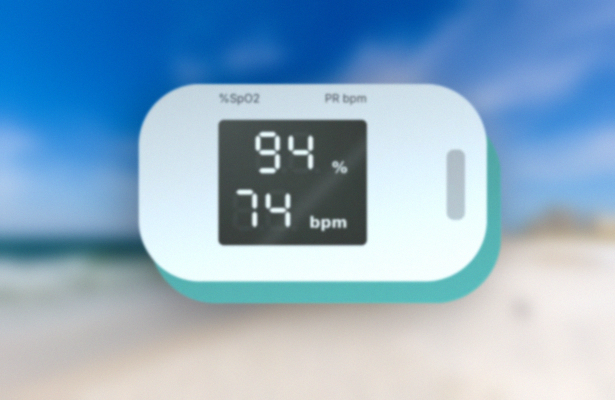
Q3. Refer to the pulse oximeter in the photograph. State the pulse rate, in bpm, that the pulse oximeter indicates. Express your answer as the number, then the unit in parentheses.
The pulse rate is 74 (bpm)
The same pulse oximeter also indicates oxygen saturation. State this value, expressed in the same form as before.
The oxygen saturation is 94 (%)
